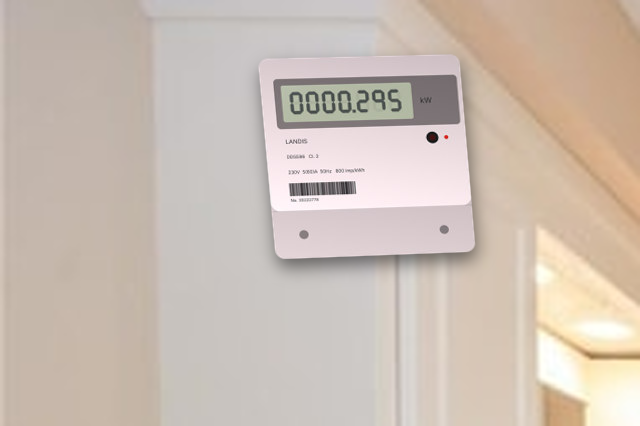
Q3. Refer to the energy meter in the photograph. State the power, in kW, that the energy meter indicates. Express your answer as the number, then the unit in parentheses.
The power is 0.295 (kW)
